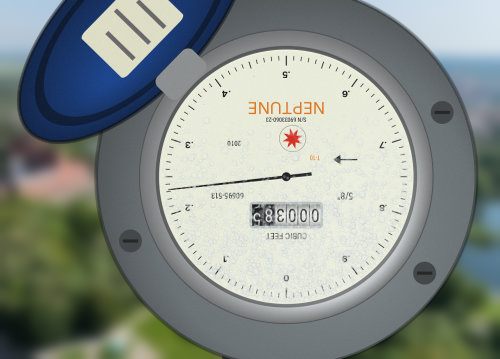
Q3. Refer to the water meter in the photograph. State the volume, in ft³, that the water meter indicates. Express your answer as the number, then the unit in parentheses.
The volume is 385.23 (ft³)
